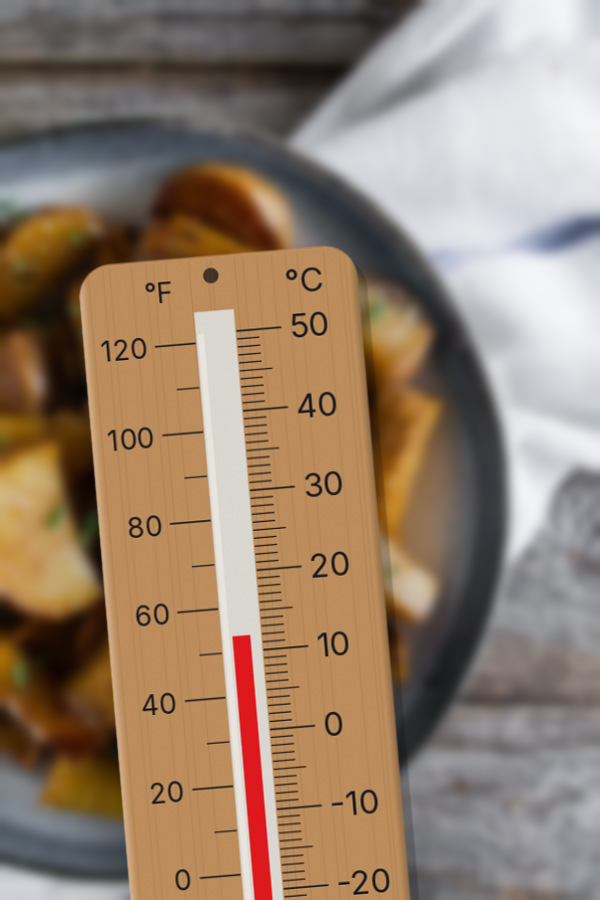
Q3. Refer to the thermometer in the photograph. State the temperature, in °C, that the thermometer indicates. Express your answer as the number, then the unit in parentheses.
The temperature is 12 (°C)
